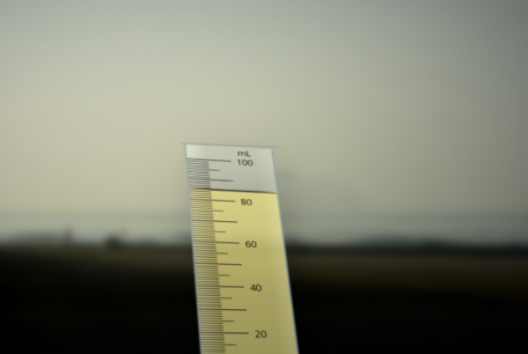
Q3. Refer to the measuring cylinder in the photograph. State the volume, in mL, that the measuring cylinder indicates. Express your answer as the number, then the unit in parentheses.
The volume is 85 (mL)
